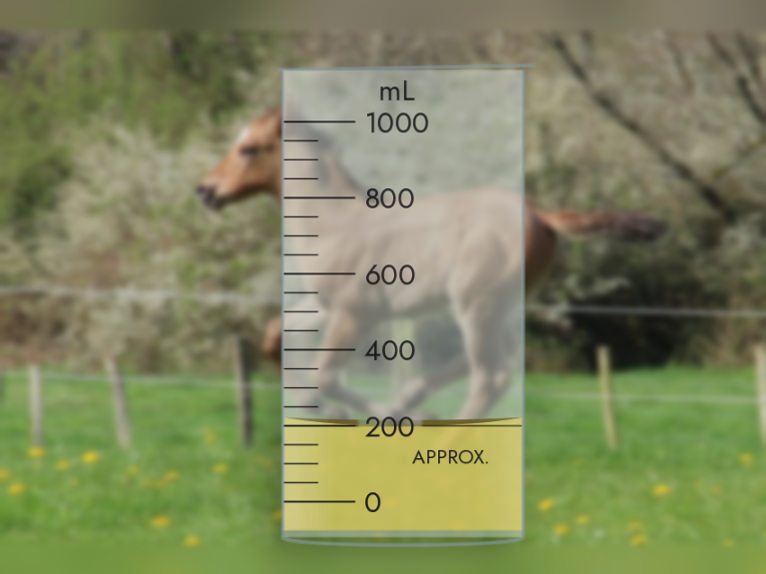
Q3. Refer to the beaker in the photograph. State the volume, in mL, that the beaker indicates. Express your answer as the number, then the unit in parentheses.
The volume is 200 (mL)
